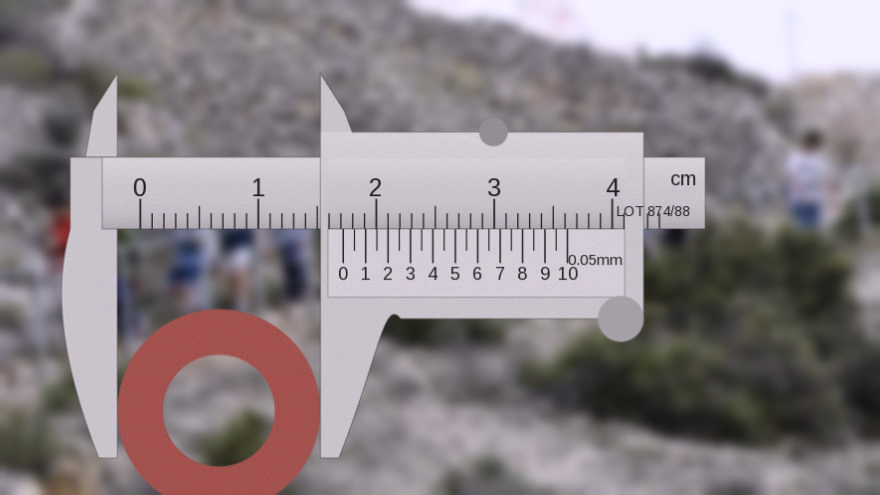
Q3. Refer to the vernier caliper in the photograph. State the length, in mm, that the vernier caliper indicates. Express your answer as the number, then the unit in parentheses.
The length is 17.2 (mm)
